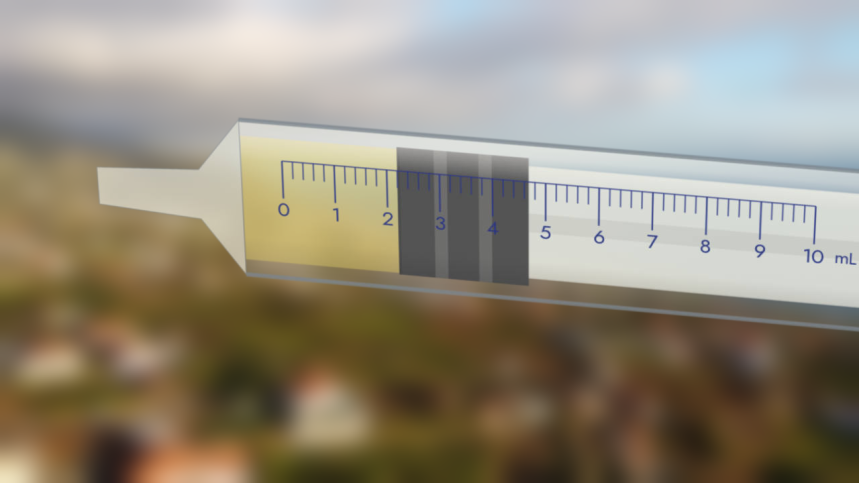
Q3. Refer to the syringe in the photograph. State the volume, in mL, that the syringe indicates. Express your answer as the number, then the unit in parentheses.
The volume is 2.2 (mL)
